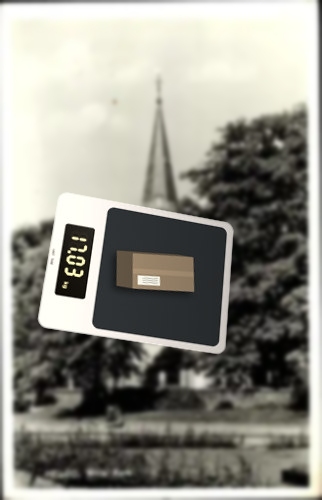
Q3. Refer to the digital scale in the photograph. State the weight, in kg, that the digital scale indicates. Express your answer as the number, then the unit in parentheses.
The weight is 17.03 (kg)
